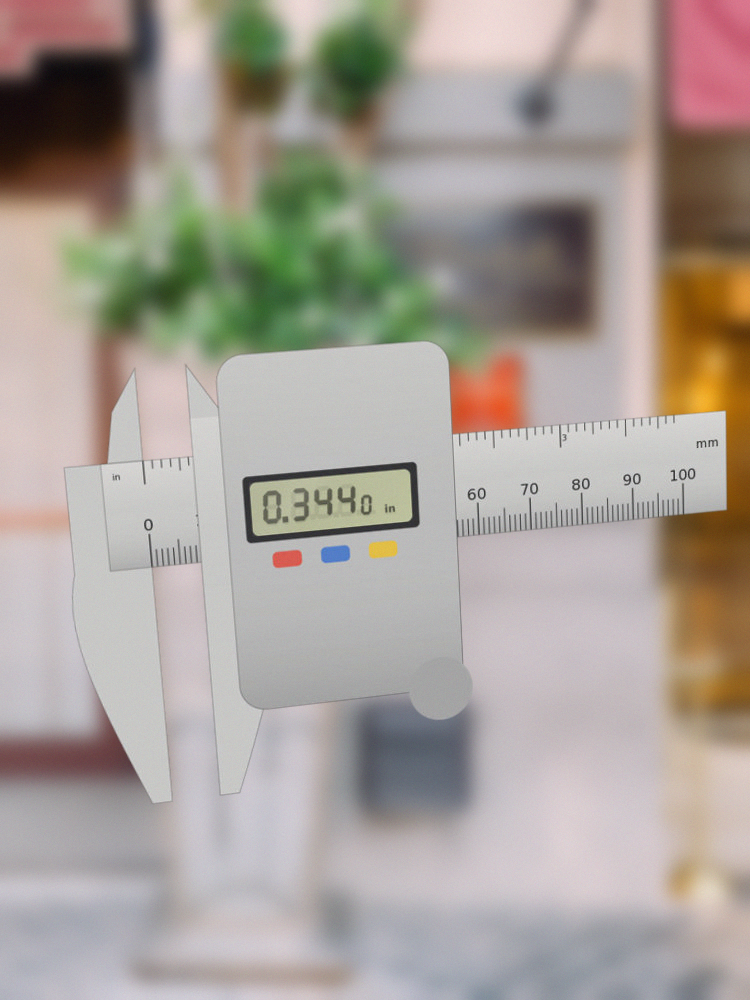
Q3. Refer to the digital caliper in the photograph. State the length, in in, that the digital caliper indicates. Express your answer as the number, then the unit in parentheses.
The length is 0.3440 (in)
